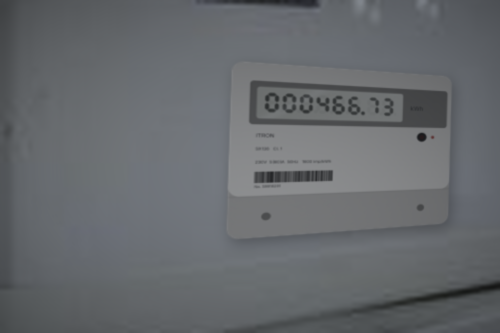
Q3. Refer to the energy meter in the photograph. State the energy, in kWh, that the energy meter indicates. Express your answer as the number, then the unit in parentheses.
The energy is 466.73 (kWh)
